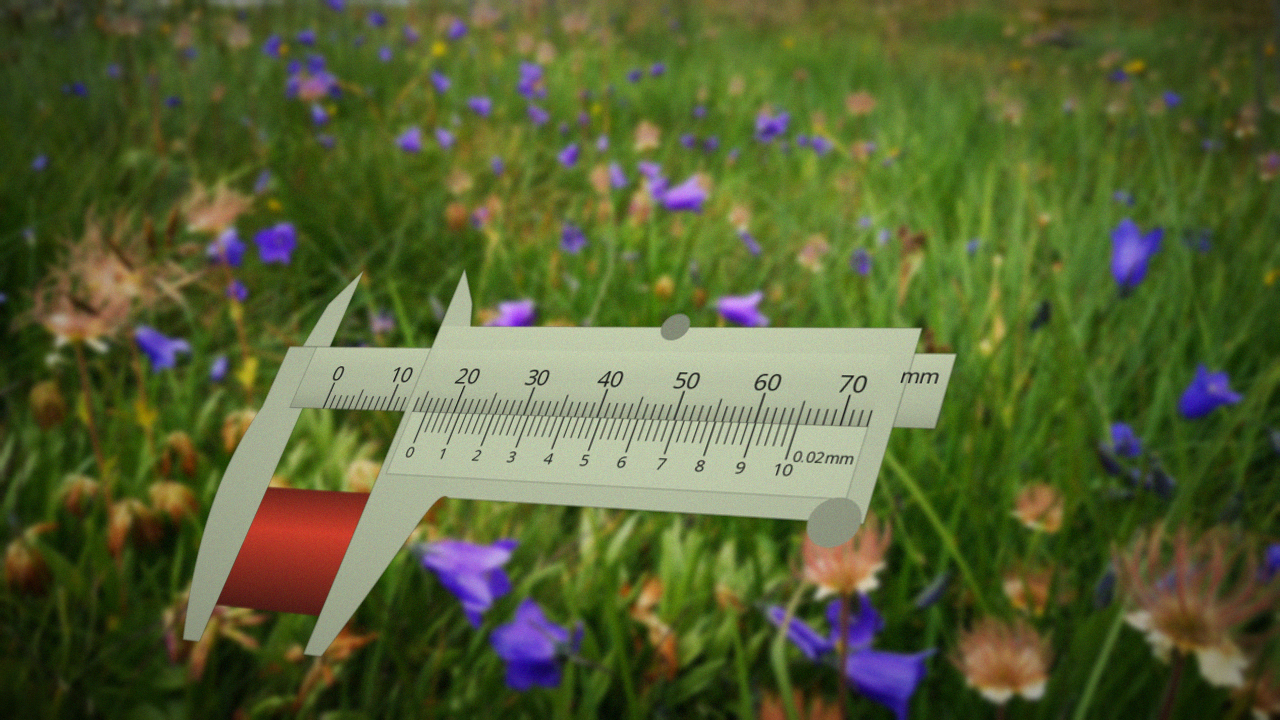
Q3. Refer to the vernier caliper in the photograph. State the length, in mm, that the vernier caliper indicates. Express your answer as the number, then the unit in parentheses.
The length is 16.0 (mm)
